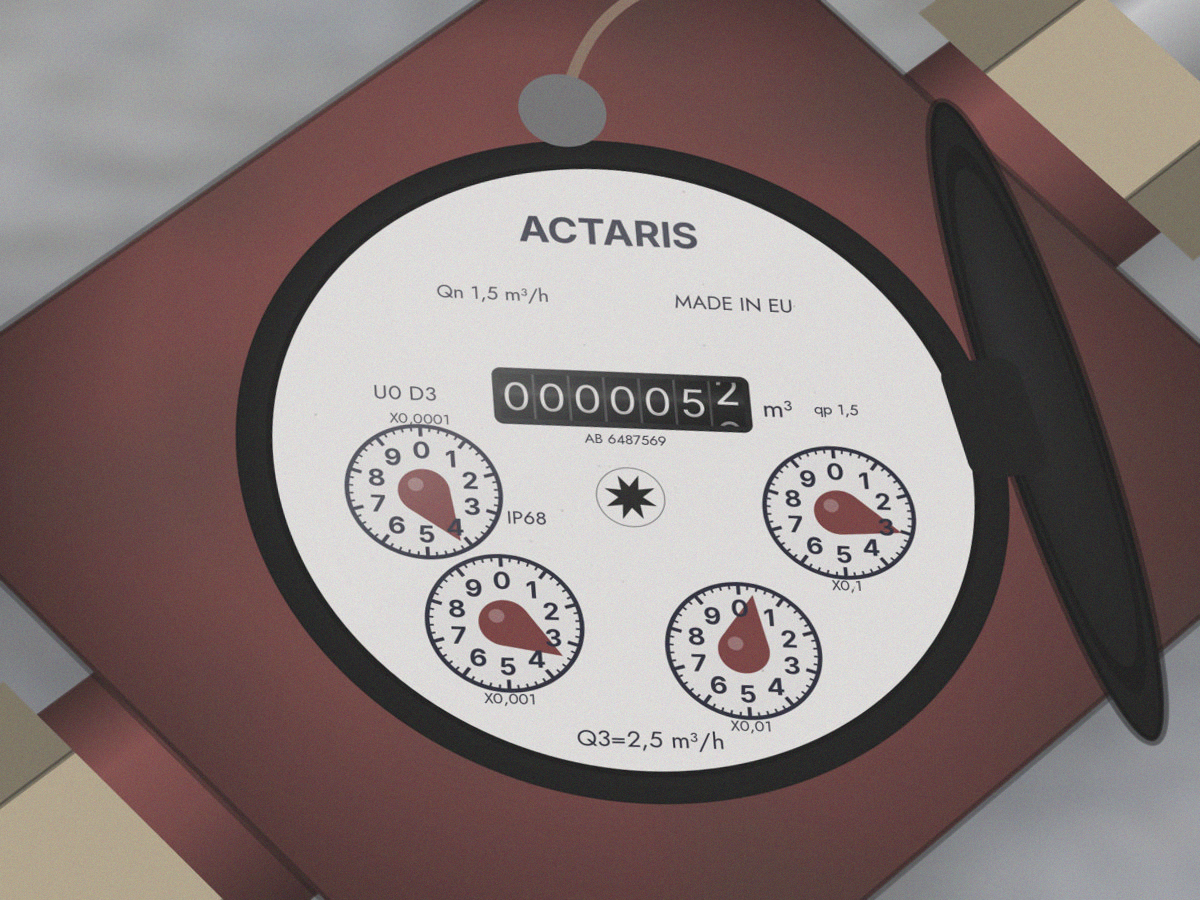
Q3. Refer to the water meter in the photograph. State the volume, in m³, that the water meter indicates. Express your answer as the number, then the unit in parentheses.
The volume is 52.3034 (m³)
